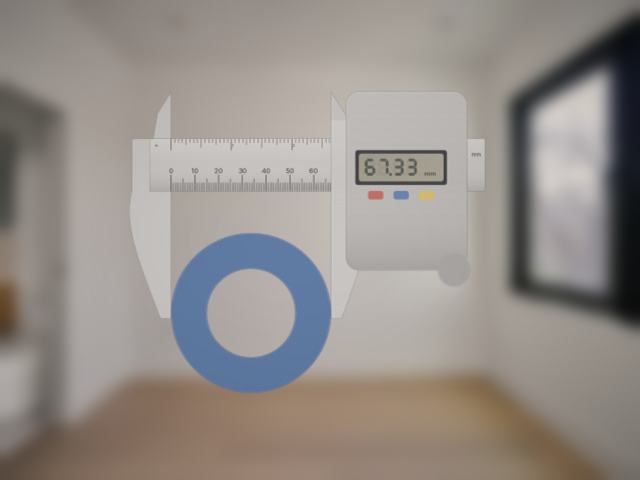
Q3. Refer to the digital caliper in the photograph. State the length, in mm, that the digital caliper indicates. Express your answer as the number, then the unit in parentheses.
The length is 67.33 (mm)
